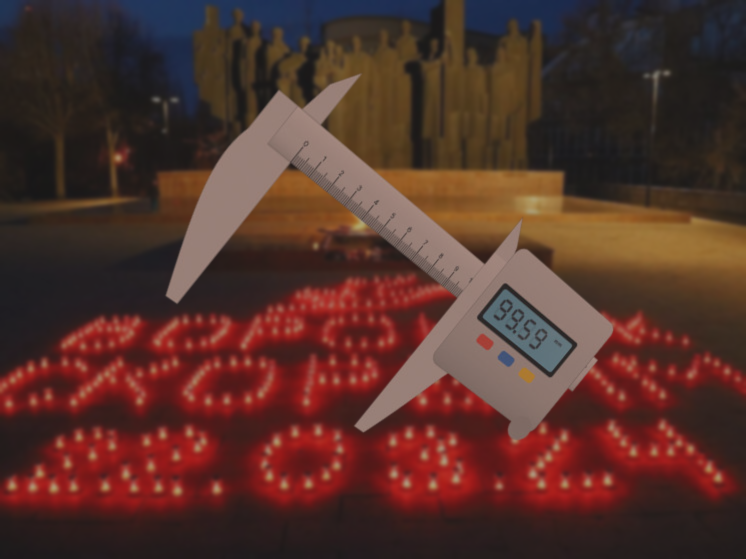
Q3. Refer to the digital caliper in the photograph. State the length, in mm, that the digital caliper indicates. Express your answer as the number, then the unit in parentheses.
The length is 99.59 (mm)
